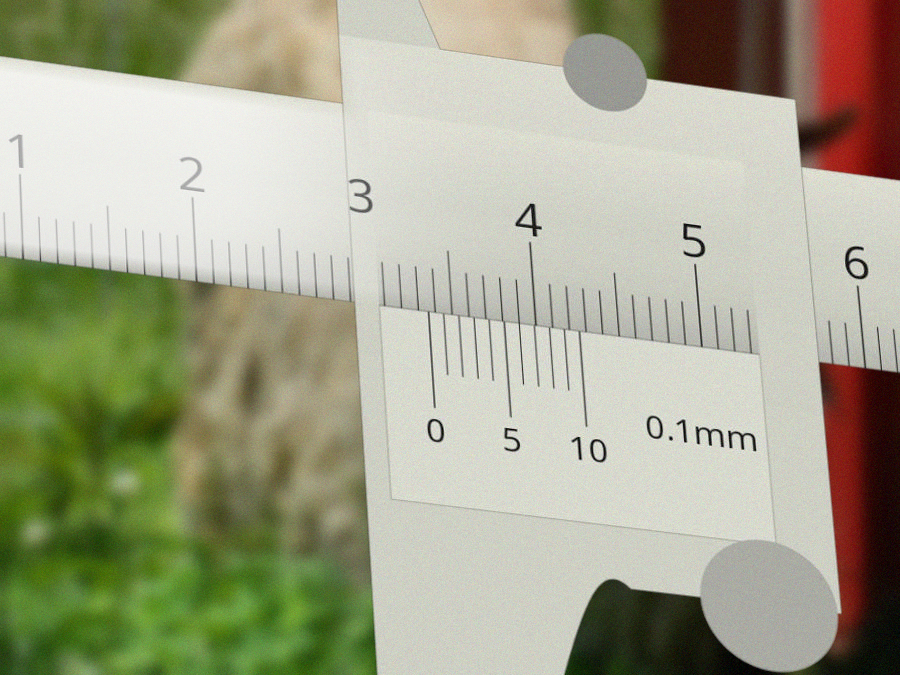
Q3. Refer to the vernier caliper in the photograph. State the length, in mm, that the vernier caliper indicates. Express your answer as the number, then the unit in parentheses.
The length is 33.6 (mm)
